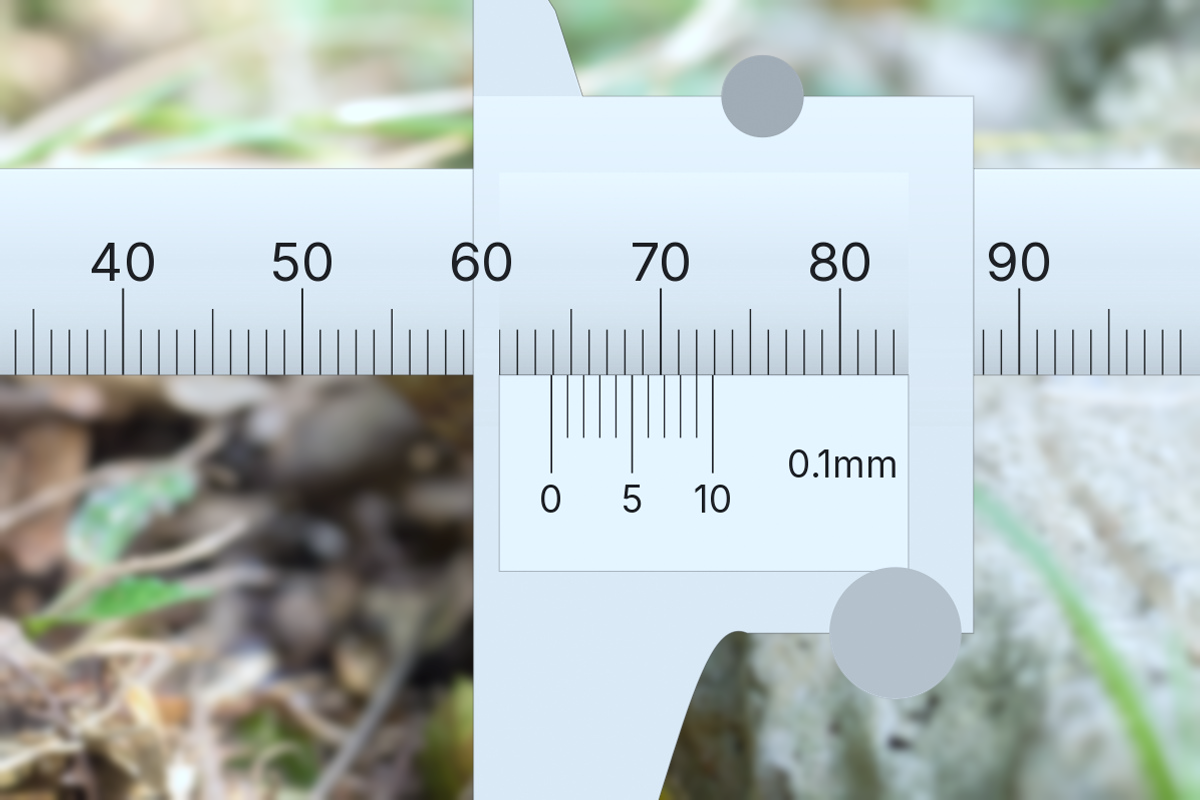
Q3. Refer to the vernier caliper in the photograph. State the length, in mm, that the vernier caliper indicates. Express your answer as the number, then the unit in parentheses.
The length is 63.9 (mm)
